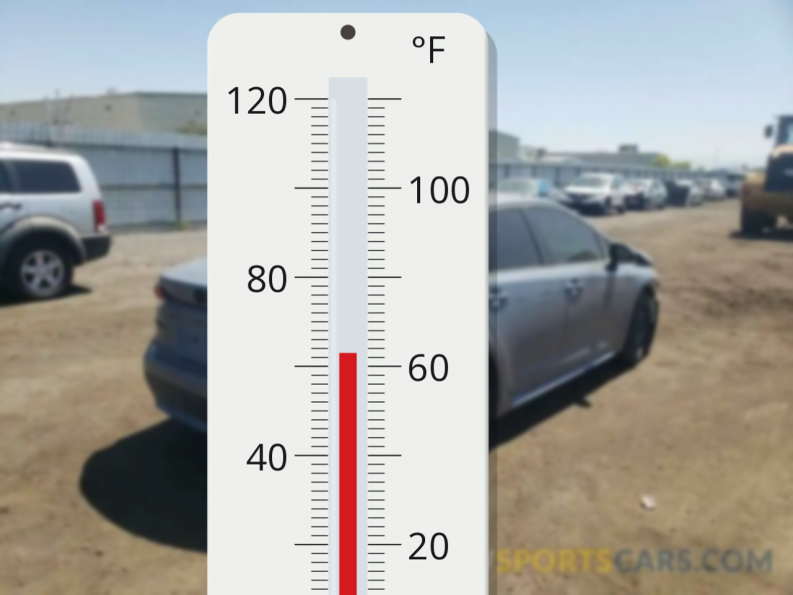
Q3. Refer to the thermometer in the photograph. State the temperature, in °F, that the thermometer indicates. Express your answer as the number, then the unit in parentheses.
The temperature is 63 (°F)
